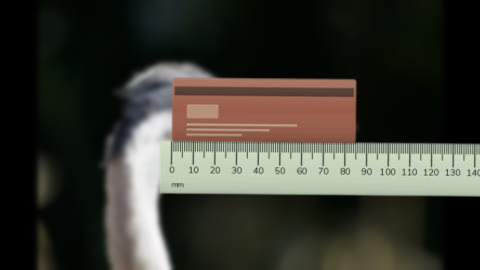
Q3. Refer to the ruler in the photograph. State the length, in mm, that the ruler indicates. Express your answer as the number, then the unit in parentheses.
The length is 85 (mm)
